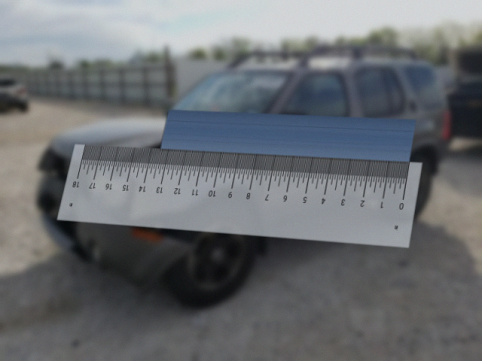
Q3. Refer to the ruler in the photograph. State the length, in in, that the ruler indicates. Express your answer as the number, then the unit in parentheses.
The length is 13.5 (in)
